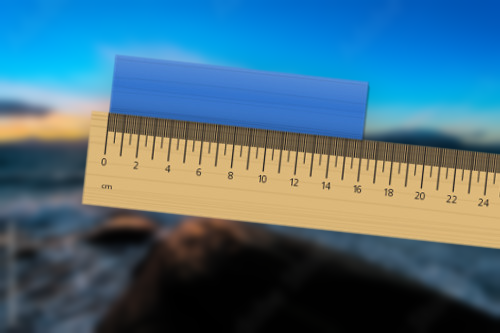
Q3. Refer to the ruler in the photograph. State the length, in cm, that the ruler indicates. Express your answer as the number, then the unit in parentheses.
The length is 16 (cm)
